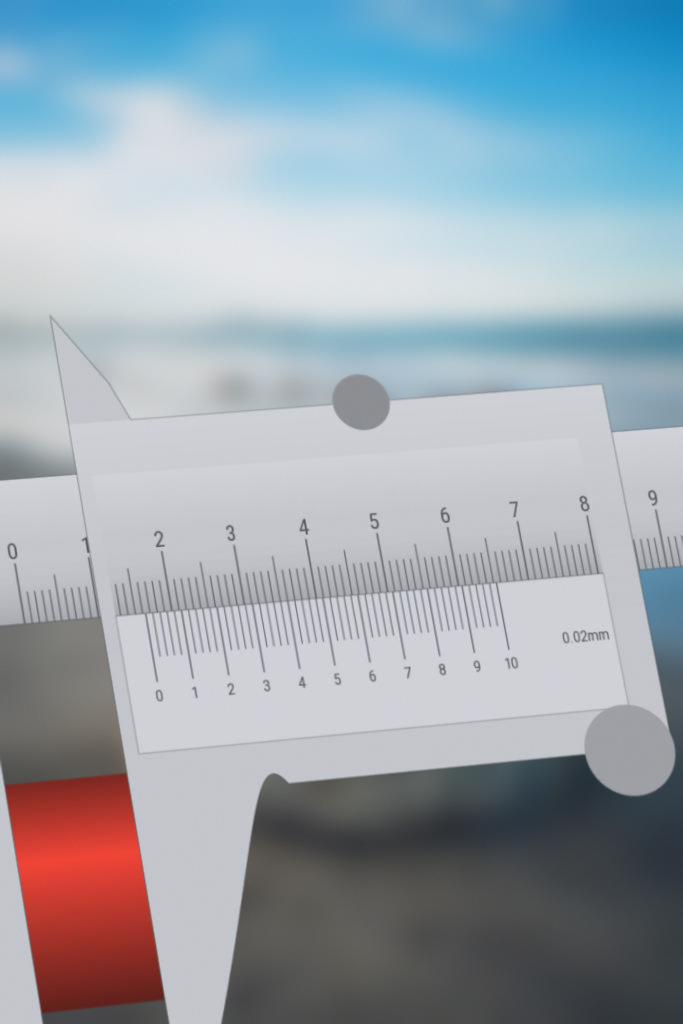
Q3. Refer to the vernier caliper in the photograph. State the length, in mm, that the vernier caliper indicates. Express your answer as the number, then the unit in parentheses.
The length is 16.4 (mm)
